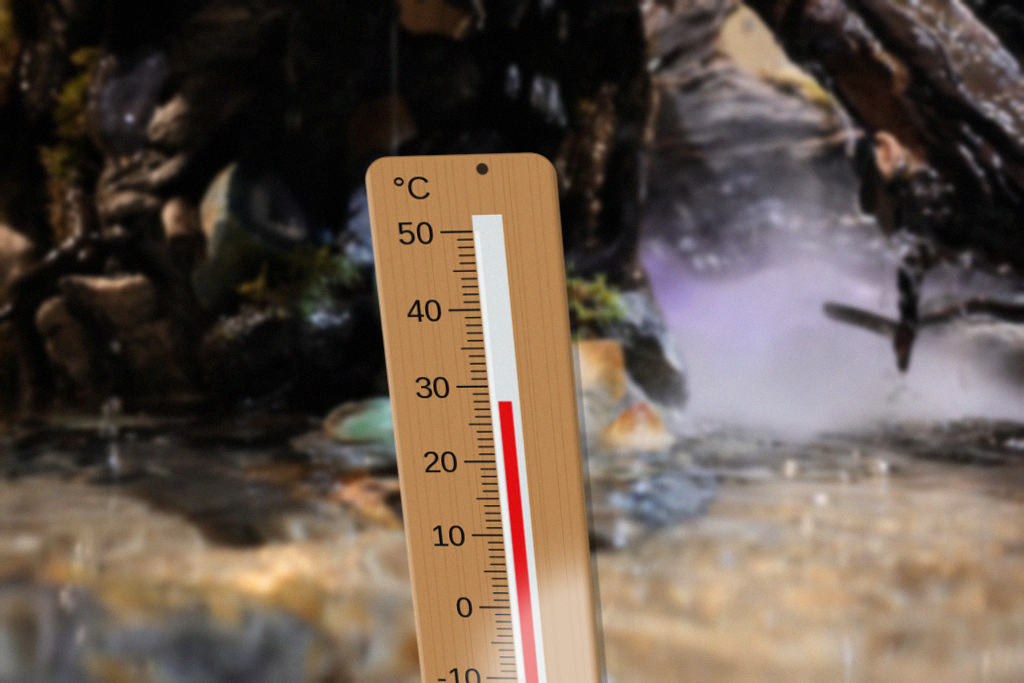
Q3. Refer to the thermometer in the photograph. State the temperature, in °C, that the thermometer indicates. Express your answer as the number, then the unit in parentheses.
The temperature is 28 (°C)
